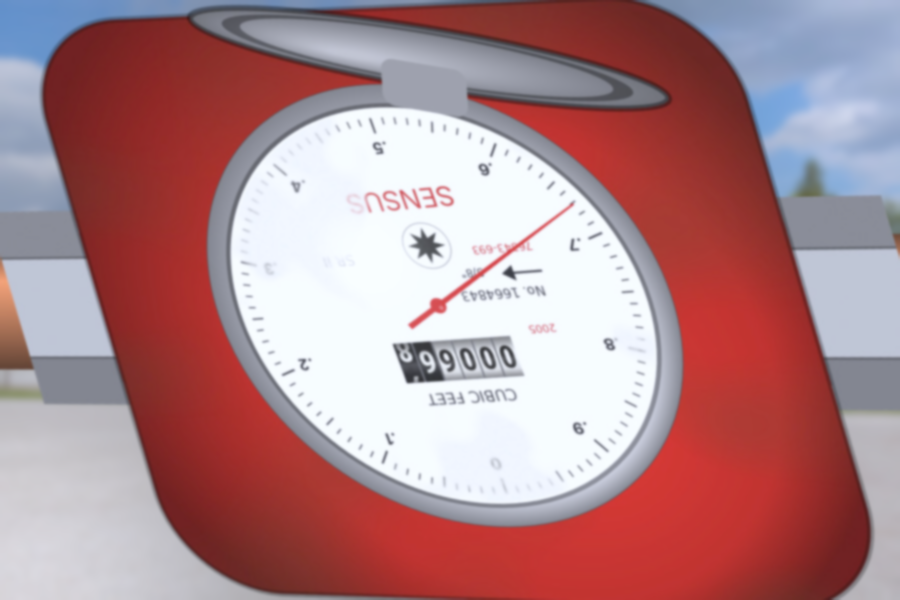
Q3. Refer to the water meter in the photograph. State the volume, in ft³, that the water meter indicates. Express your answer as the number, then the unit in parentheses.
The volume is 667.67 (ft³)
